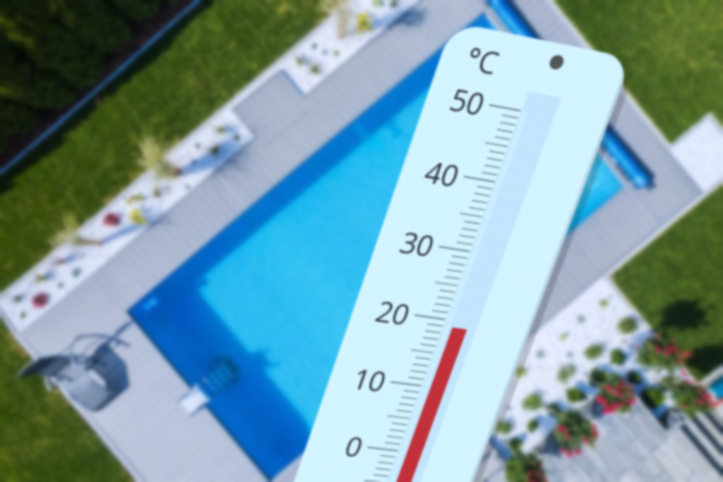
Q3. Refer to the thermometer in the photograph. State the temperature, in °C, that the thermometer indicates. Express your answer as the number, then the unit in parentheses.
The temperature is 19 (°C)
